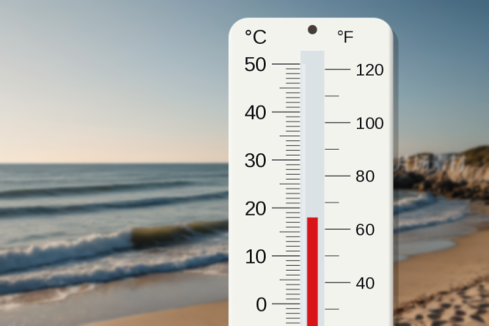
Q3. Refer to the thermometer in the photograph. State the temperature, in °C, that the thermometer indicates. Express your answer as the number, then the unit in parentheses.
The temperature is 18 (°C)
